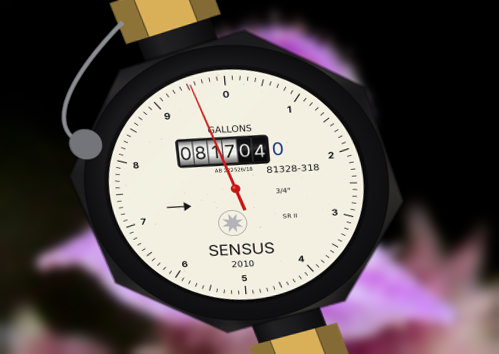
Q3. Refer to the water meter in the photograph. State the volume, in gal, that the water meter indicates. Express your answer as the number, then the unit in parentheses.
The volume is 817039.5 (gal)
